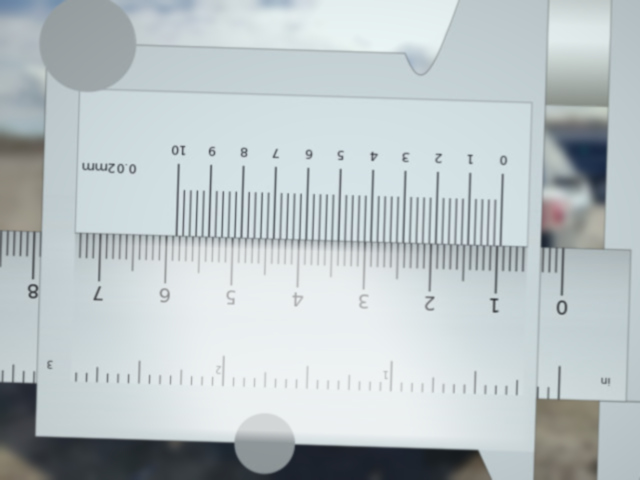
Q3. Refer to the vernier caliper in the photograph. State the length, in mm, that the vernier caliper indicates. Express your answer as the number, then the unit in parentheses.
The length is 9.5 (mm)
